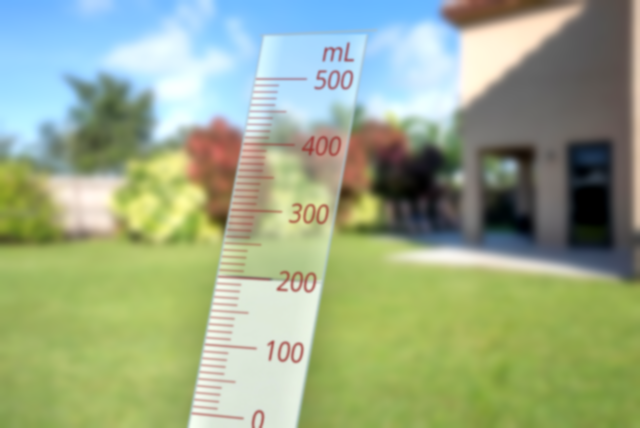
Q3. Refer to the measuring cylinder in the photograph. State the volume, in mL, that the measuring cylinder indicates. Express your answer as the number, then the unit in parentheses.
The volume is 200 (mL)
